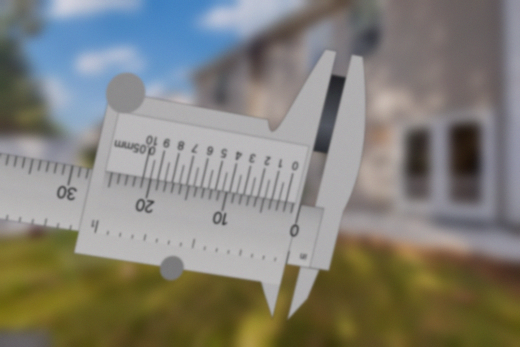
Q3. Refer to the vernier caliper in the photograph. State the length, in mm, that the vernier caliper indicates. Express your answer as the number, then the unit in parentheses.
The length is 2.0 (mm)
